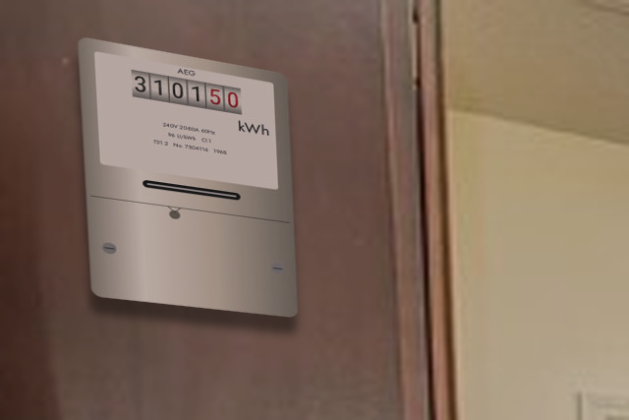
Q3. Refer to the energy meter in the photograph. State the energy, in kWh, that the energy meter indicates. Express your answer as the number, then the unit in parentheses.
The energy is 3101.50 (kWh)
